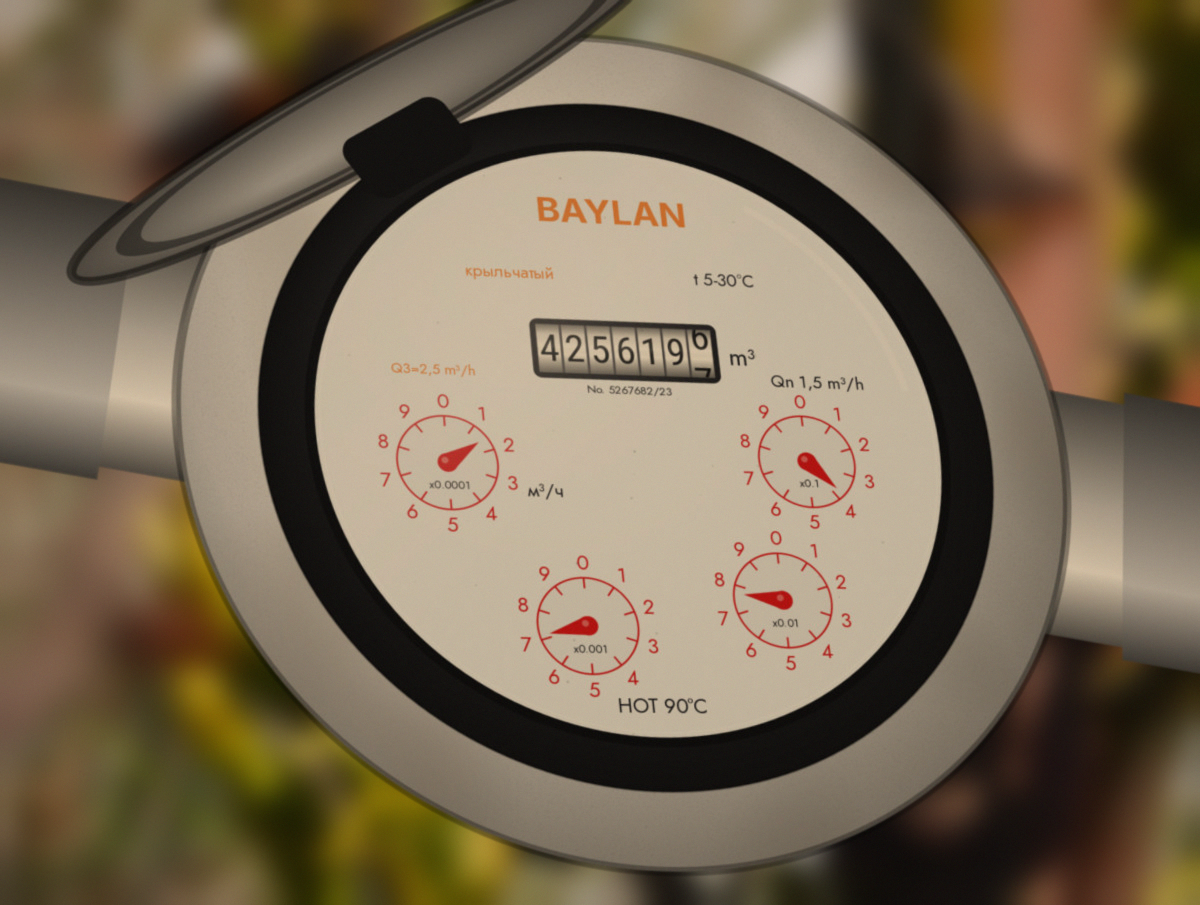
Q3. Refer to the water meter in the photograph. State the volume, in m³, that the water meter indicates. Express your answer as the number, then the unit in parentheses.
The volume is 4256196.3771 (m³)
